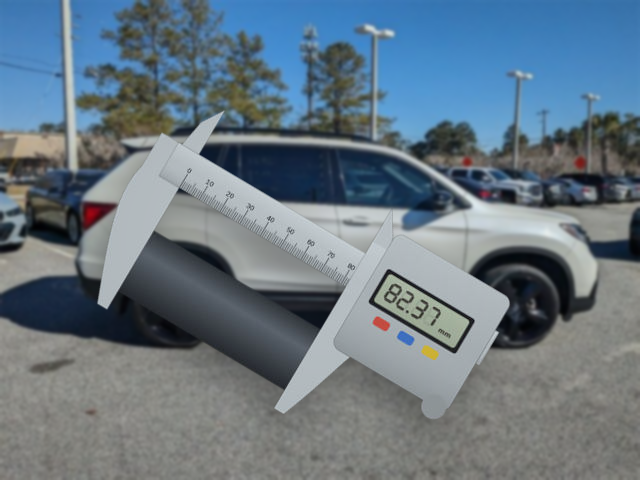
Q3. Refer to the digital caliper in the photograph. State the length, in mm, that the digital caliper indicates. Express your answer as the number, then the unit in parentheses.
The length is 82.37 (mm)
